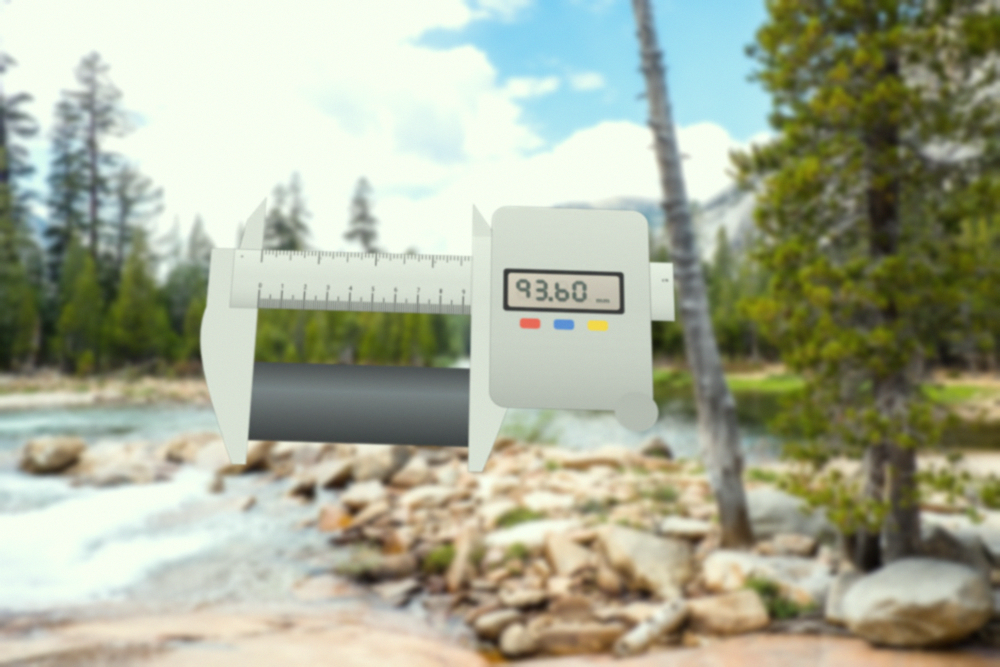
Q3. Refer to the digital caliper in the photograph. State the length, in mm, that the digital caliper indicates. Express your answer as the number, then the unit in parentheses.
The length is 93.60 (mm)
